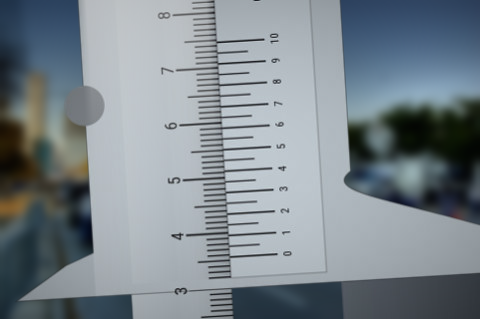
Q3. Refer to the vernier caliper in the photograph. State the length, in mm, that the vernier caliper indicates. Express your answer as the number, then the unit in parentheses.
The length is 35.6 (mm)
